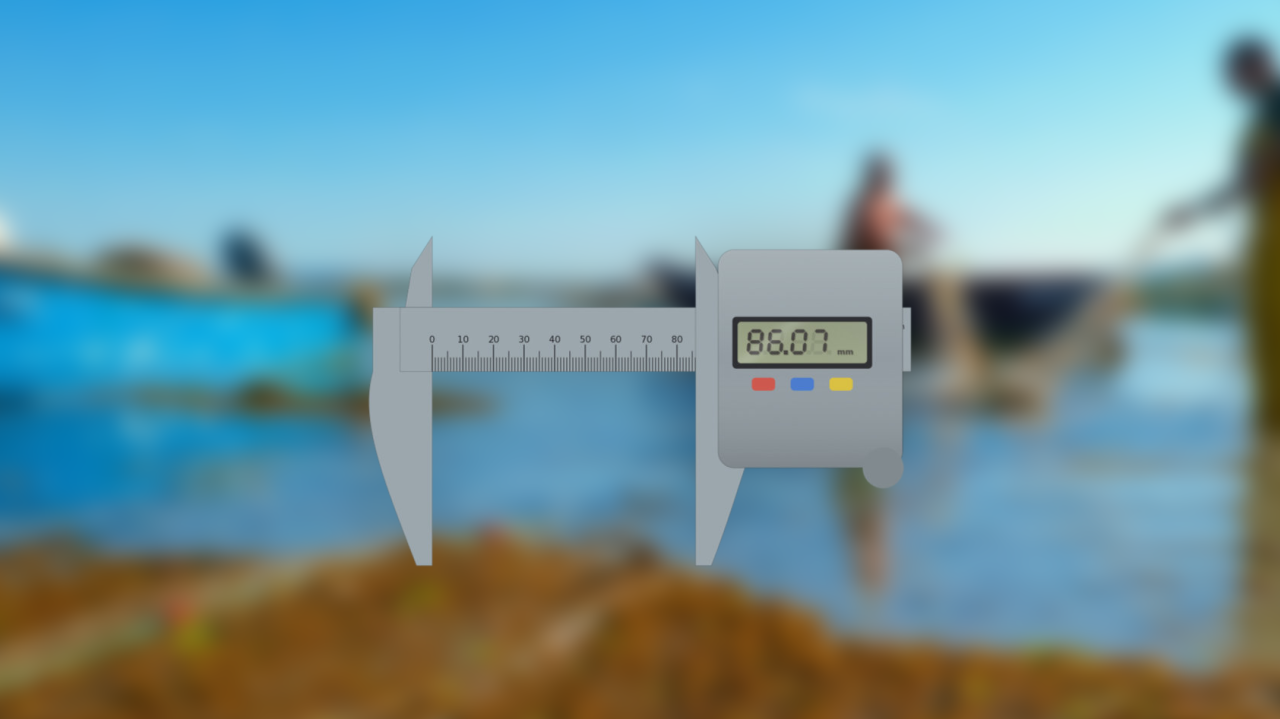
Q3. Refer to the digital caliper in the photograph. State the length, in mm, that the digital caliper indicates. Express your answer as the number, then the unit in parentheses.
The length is 86.07 (mm)
